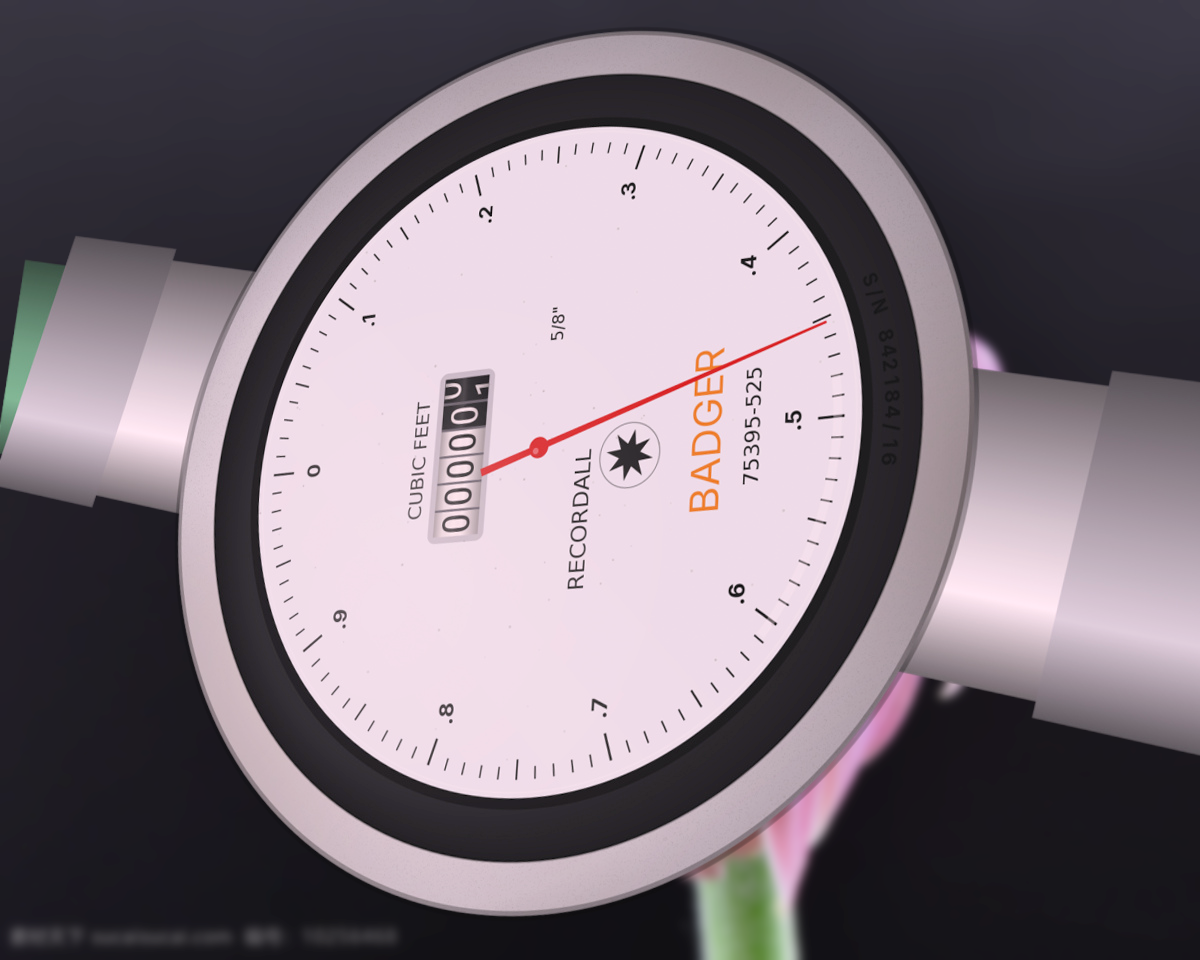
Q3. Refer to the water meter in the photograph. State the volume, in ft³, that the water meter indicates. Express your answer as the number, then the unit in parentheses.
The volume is 0.45 (ft³)
